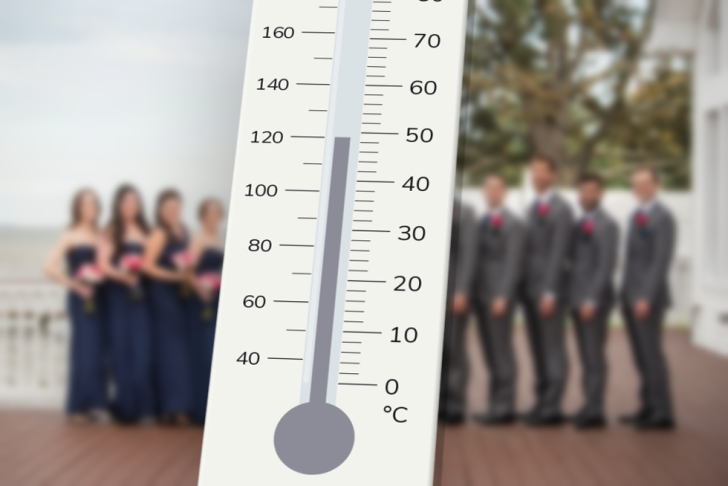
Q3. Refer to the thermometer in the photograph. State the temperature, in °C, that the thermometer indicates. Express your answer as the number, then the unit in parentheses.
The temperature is 49 (°C)
